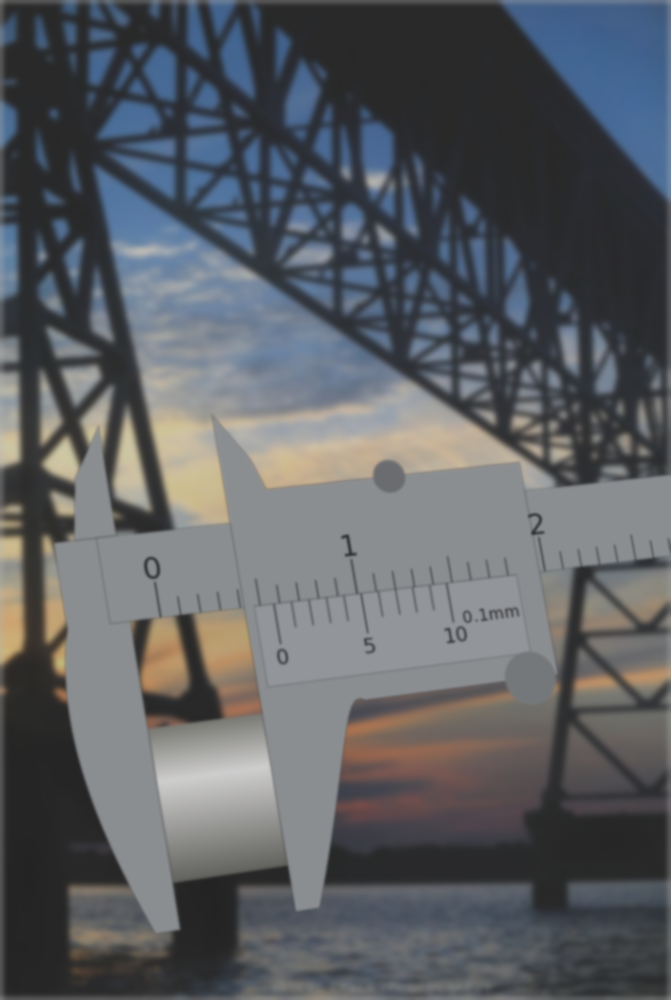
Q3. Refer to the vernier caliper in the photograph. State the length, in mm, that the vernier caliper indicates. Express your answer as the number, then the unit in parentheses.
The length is 5.7 (mm)
